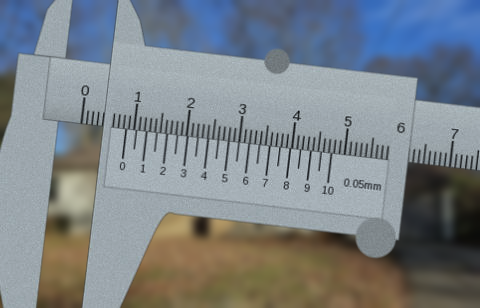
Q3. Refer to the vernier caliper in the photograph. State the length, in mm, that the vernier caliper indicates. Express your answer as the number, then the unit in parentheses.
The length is 8.5 (mm)
